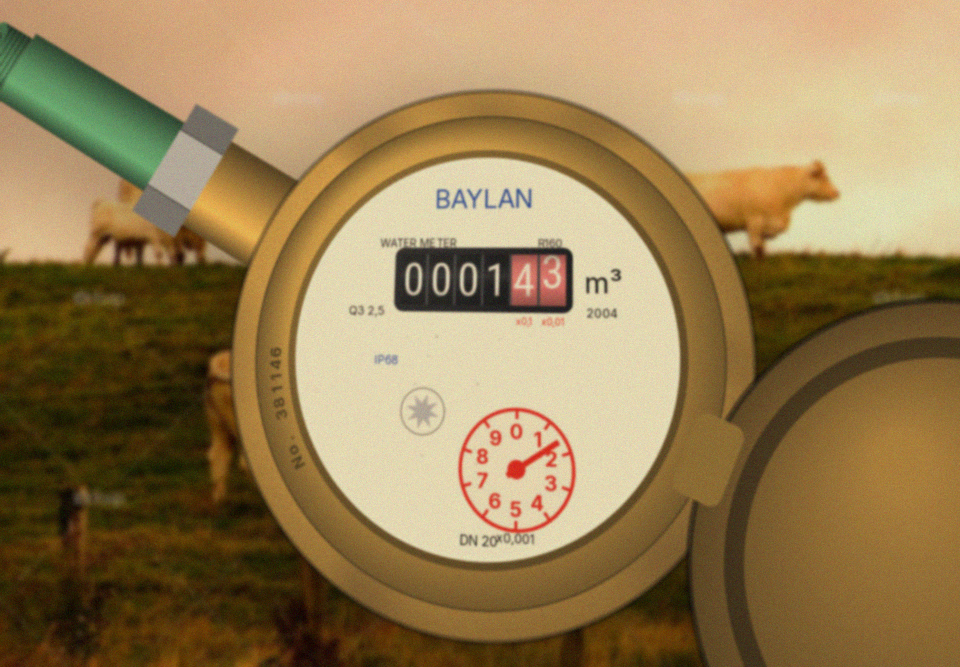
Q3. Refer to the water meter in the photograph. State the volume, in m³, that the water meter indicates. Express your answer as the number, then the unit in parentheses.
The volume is 1.431 (m³)
